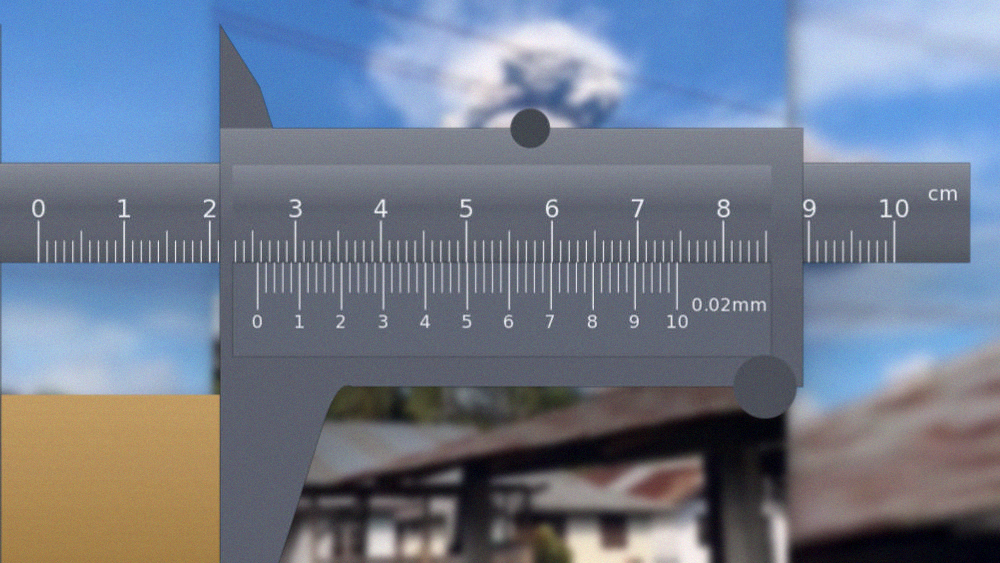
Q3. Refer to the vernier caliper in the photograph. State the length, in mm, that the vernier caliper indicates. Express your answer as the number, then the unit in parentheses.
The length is 25.6 (mm)
